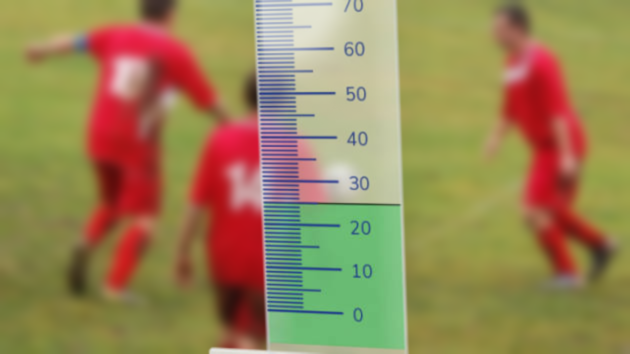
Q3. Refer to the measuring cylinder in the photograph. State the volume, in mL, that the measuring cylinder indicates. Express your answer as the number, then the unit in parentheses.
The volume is 25 (mL)
